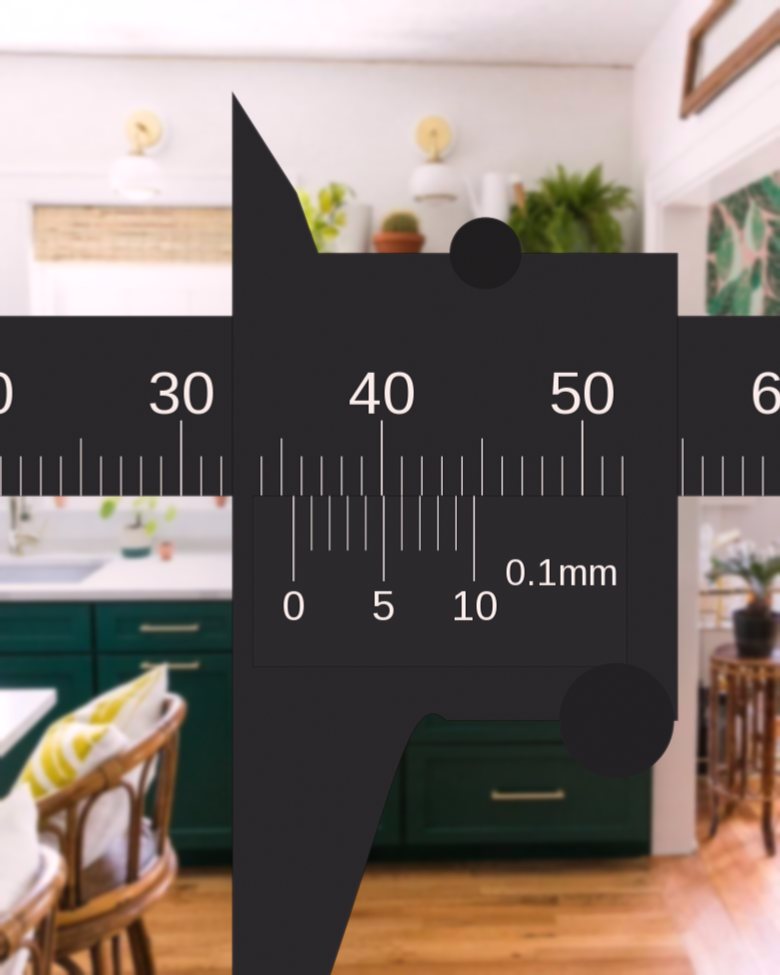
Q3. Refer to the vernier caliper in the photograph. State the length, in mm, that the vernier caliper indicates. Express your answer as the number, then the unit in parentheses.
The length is 35.6 (mm)
